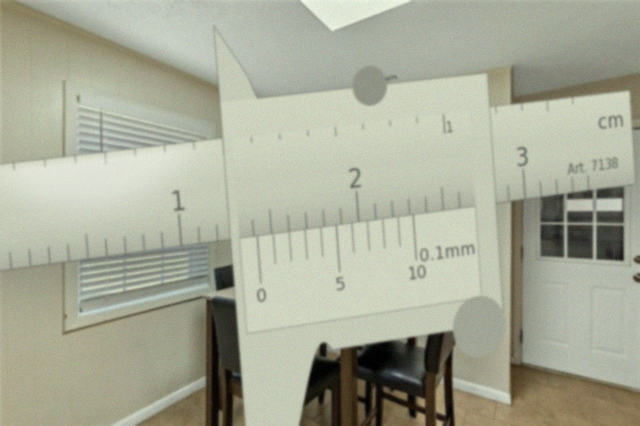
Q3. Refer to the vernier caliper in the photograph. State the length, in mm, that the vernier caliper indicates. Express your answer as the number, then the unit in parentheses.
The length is 14.2 (mm)
